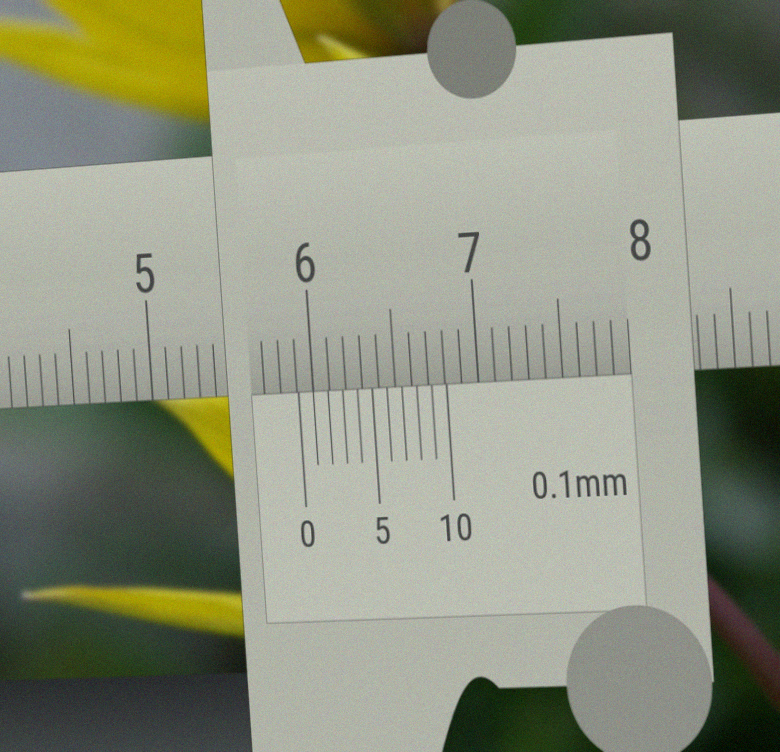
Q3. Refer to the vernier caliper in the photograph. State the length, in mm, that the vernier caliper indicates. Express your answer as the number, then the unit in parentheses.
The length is 59.1 (mm)
